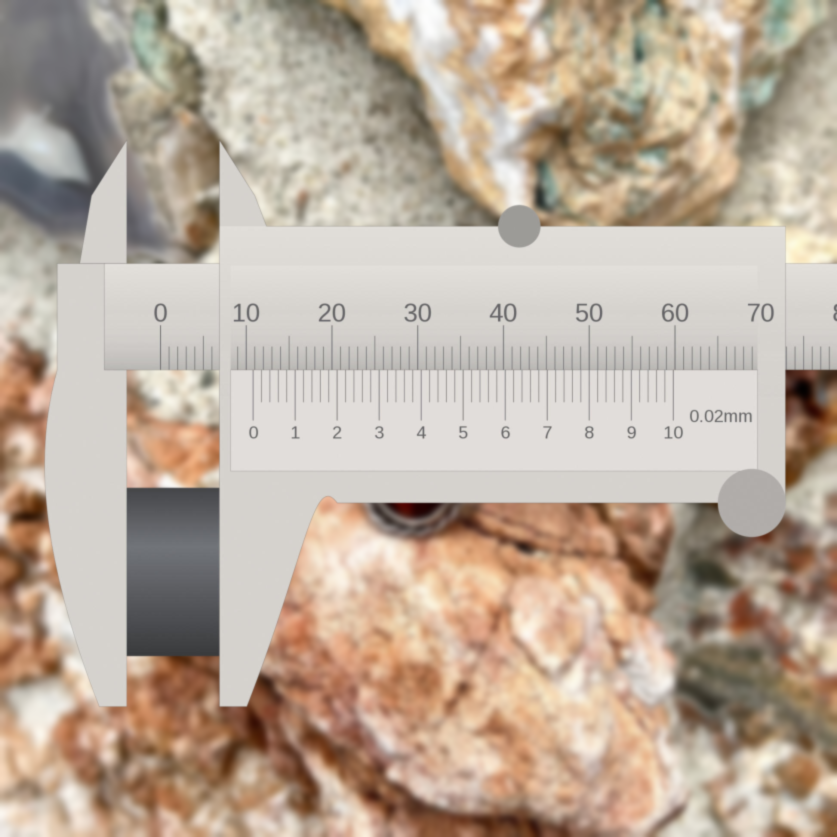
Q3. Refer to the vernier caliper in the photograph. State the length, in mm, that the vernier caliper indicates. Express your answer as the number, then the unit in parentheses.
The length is 10.8 (mm)
